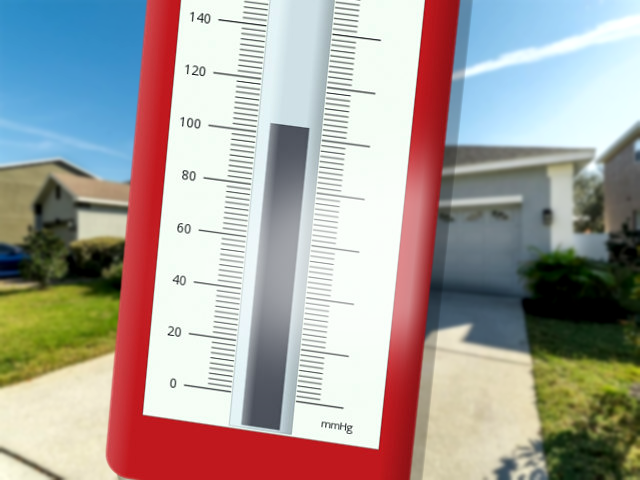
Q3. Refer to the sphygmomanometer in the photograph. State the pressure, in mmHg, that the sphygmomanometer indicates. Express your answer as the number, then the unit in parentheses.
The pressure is 104 (mmHg)
